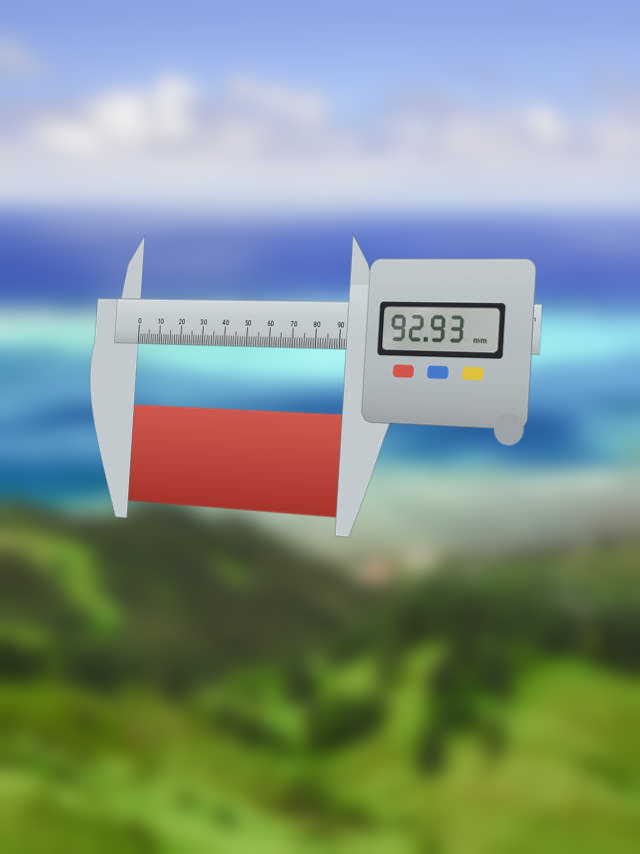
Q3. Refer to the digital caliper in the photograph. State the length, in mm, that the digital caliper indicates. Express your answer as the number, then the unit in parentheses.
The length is 92.93 (mm)
